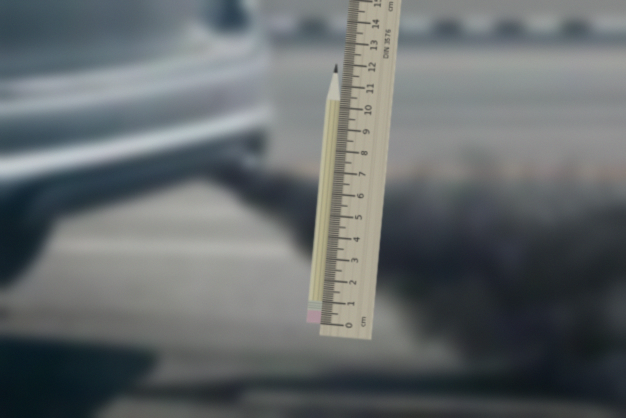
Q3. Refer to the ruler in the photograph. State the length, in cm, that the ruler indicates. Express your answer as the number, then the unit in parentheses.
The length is 12 (cm)
